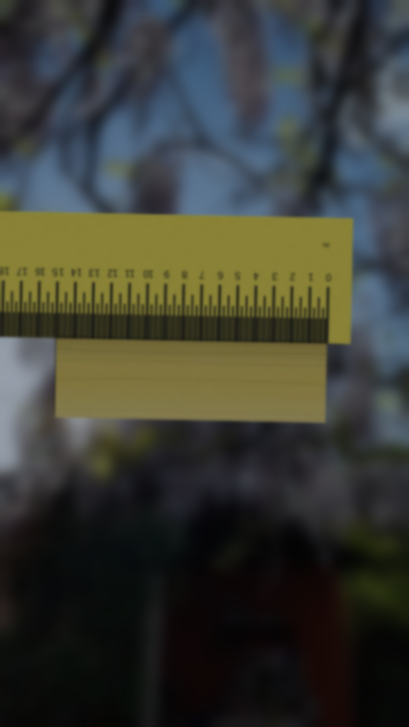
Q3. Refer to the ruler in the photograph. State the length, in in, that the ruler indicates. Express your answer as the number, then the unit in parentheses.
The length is 15 (in)
